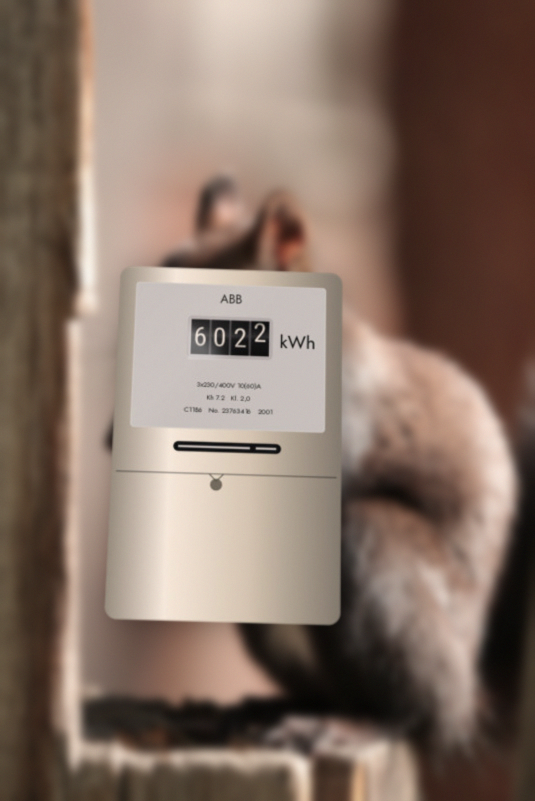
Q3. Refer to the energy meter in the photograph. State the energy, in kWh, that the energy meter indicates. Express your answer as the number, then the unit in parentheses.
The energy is 6022 (kWh)
